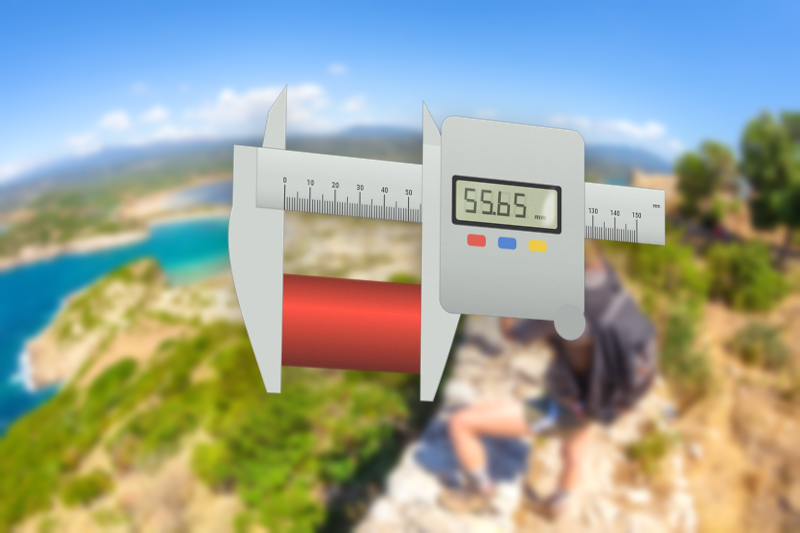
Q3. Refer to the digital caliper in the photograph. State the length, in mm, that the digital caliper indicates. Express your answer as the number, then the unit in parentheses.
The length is 55.65 (mm)
